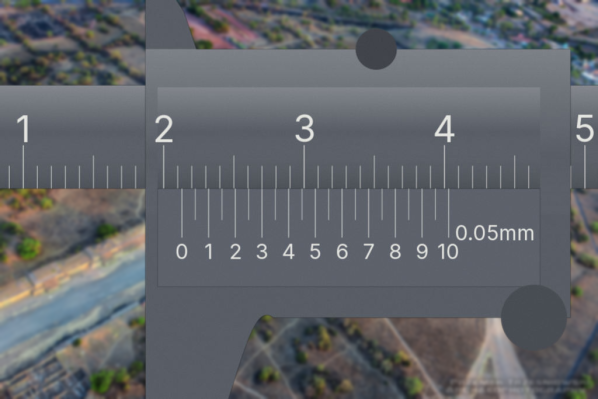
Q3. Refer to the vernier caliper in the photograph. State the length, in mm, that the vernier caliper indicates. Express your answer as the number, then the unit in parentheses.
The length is 21.3 (mm)
